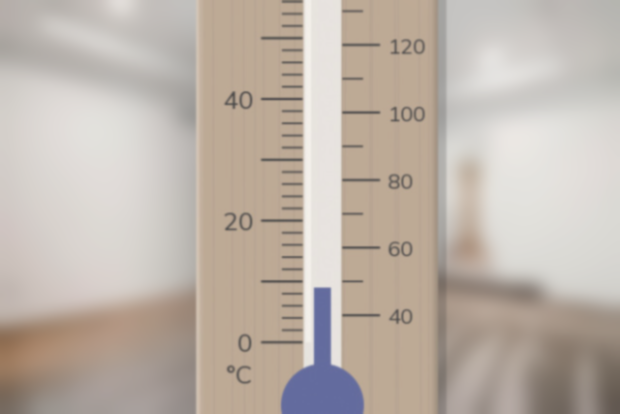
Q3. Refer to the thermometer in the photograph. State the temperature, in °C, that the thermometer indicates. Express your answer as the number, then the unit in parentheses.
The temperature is 9 (°C)
